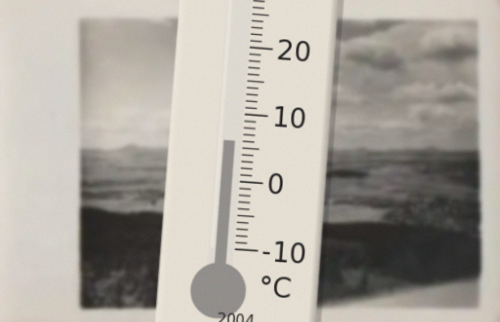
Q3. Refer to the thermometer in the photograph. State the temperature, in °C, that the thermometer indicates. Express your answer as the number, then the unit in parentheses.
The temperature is 6 (°C)
